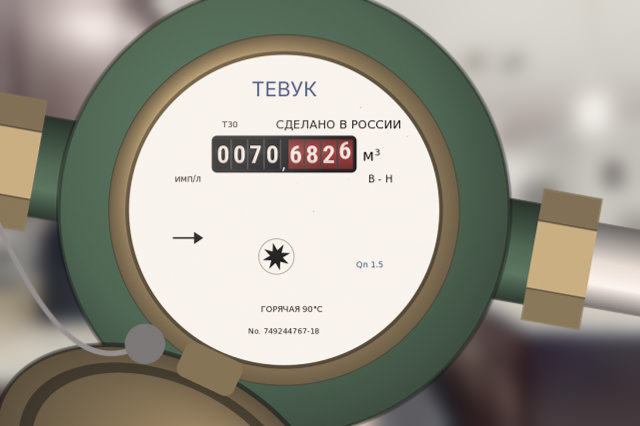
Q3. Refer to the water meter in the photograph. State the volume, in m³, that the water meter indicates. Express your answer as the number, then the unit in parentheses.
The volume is 70.6826 (m³)
